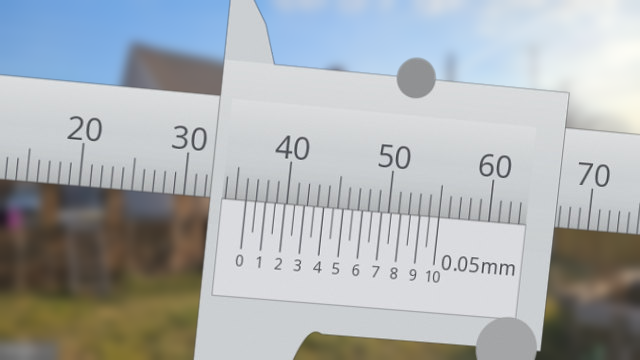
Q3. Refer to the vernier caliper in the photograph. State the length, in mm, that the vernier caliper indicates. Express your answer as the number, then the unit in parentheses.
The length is 36.0 (mm)
